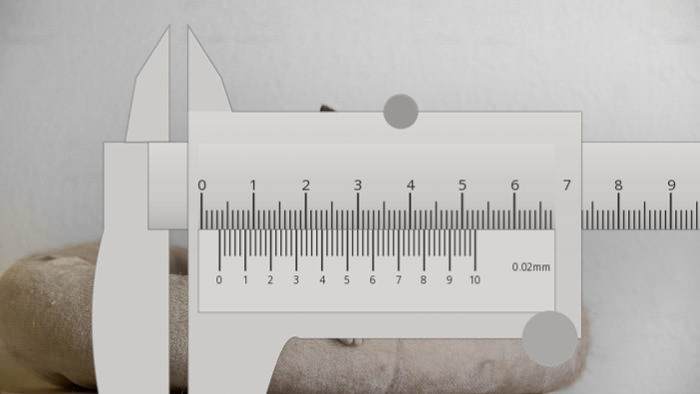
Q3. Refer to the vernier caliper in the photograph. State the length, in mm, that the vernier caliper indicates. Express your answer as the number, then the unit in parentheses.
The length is 3.5 (mm)
